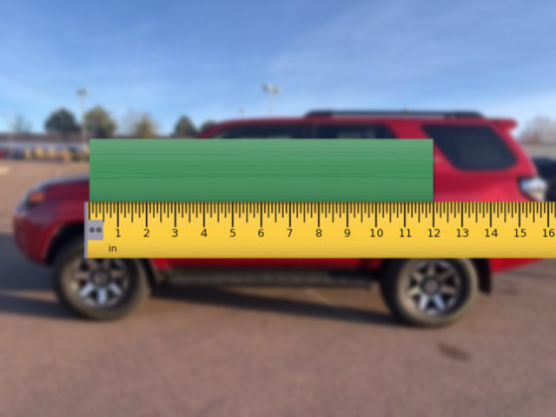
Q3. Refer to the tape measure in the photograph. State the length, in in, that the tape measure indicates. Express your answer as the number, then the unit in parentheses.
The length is 12 (in)
